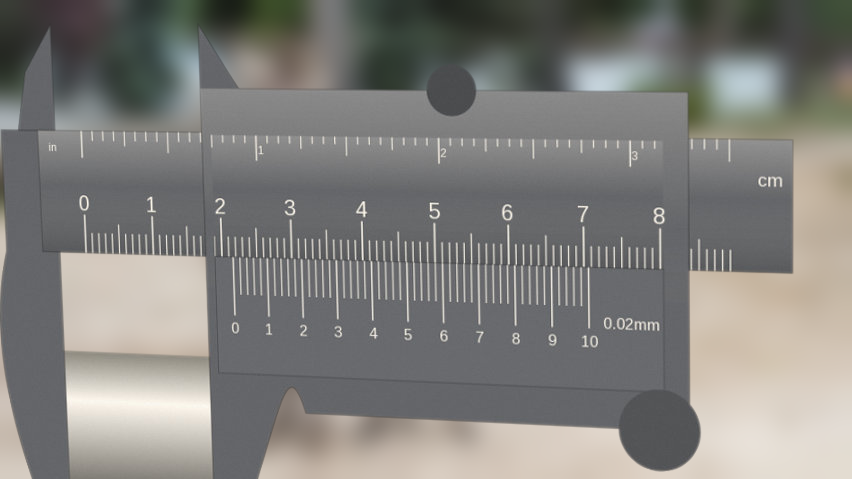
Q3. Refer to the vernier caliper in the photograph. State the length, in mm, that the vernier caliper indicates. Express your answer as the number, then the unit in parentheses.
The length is 21.6 (mm)
